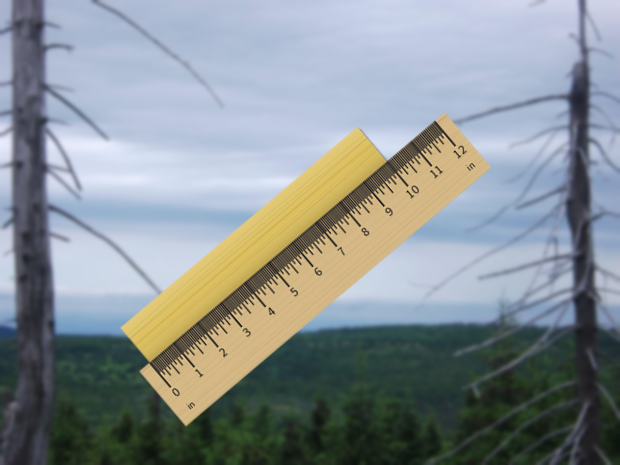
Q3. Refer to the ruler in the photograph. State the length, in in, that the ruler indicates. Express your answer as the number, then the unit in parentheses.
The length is 10 (in)
